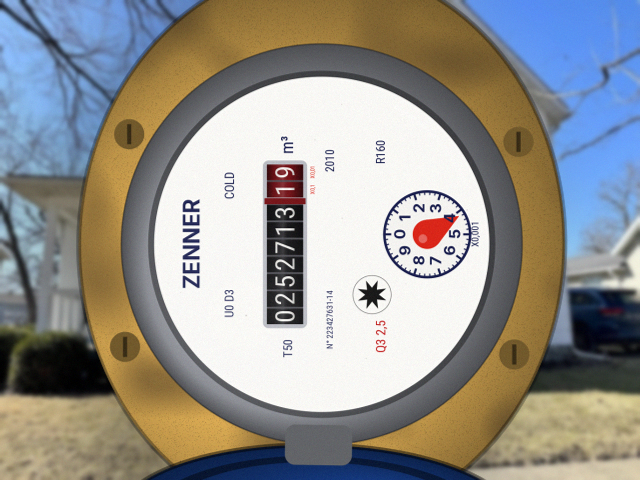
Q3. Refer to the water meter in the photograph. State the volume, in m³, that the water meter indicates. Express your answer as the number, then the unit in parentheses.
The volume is 252713.194 (m³)
